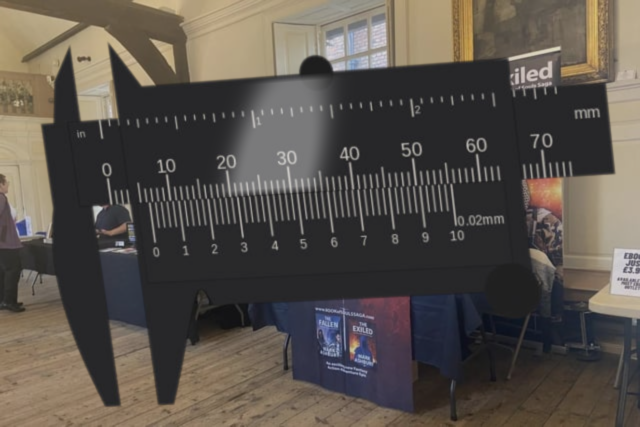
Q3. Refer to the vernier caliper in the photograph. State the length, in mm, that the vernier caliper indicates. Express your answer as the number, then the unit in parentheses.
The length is 6.5 (mm)
